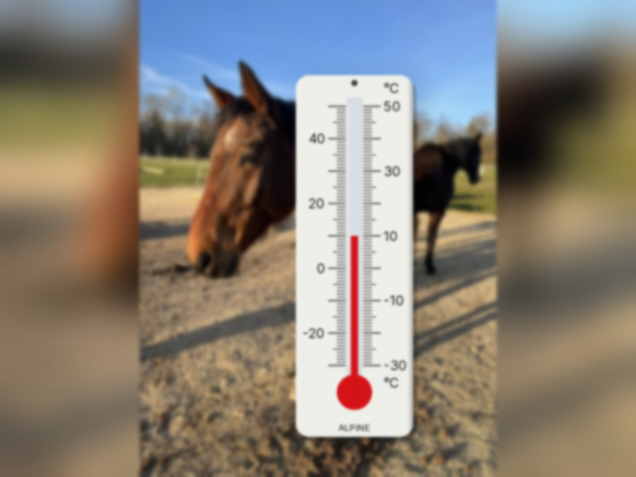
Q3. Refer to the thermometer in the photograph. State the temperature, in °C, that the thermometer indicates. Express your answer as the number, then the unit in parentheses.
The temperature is 10 (°C)
